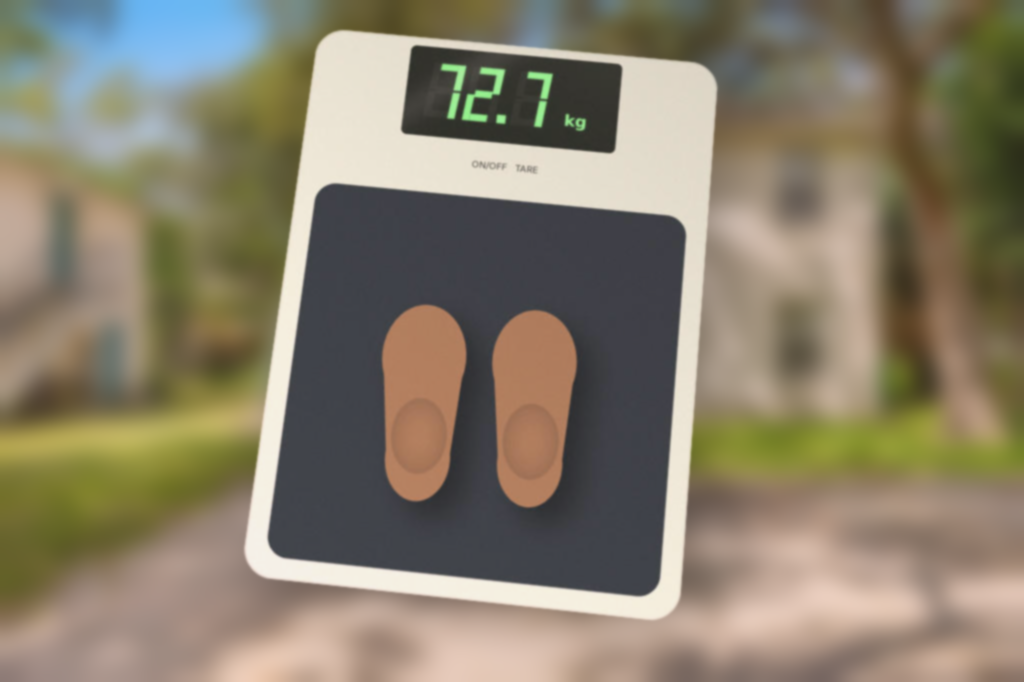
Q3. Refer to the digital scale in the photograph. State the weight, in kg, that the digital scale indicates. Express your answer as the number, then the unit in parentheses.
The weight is 72.7 (kg)
